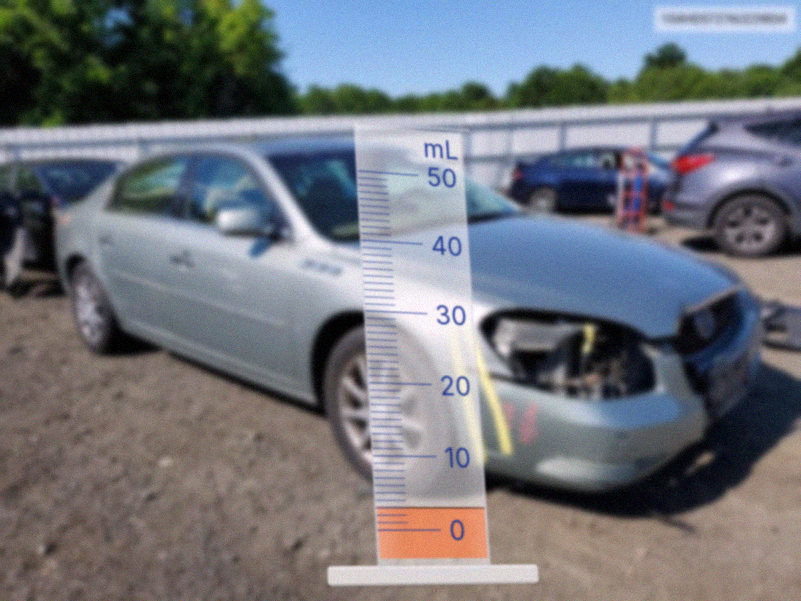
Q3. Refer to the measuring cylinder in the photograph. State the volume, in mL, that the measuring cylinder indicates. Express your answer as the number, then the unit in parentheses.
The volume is 3 (mL)
